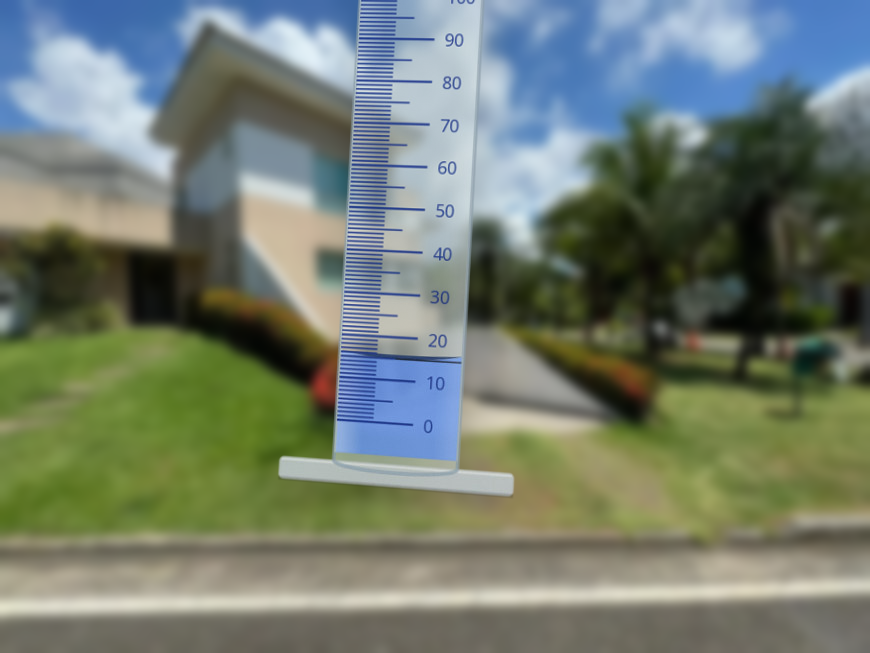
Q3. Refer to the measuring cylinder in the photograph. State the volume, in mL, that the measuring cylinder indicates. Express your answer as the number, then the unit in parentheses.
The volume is 15 (mL)
